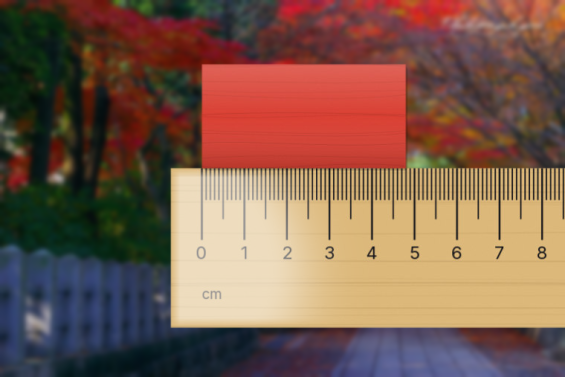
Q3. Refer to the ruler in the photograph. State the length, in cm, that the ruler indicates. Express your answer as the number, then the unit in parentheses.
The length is 4.8 (cm)
